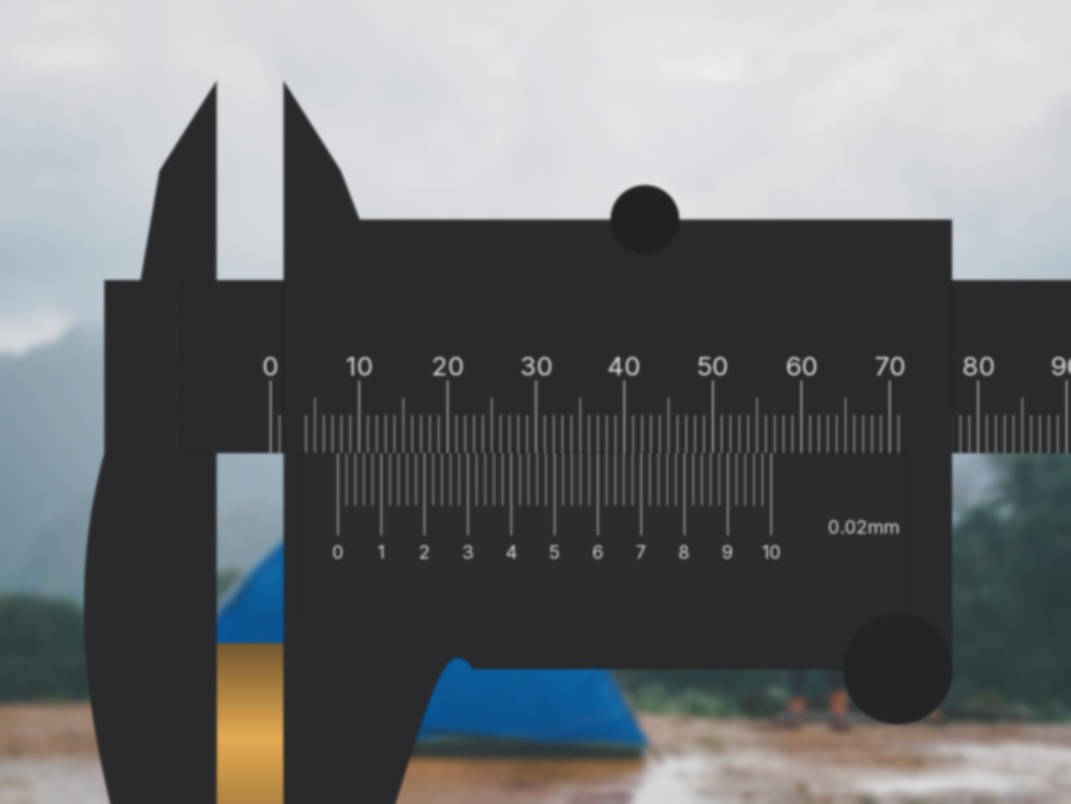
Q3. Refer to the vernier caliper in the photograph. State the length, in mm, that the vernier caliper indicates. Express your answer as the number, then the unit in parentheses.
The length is 7.6 (mm)
